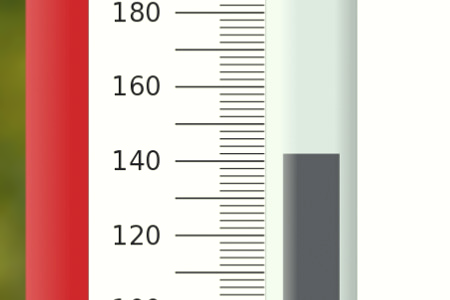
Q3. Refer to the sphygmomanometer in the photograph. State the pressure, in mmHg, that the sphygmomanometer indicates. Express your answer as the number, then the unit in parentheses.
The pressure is 142 (mmHg)
